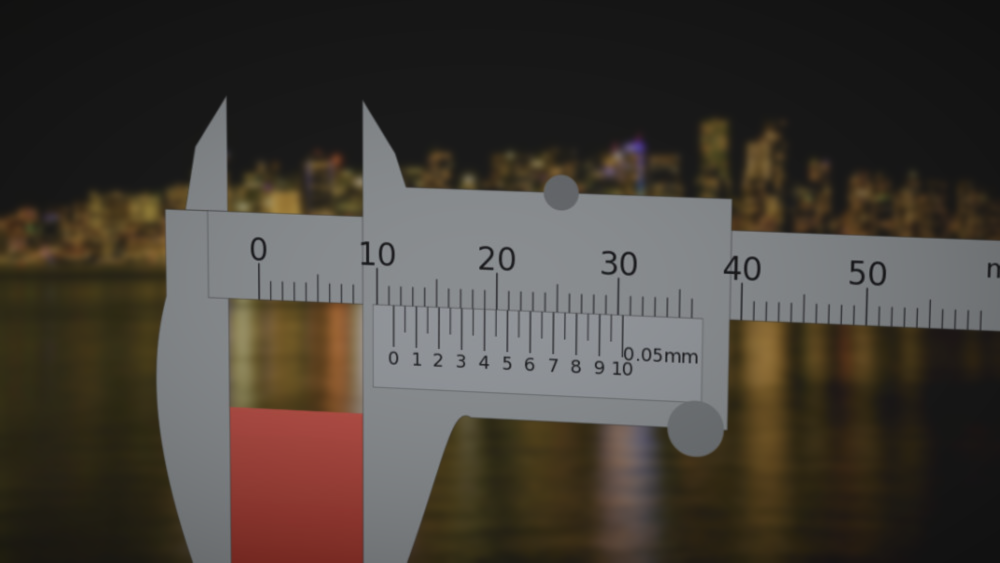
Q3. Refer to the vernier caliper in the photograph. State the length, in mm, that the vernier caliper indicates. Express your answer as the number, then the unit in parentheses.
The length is 11.4 (mm)
